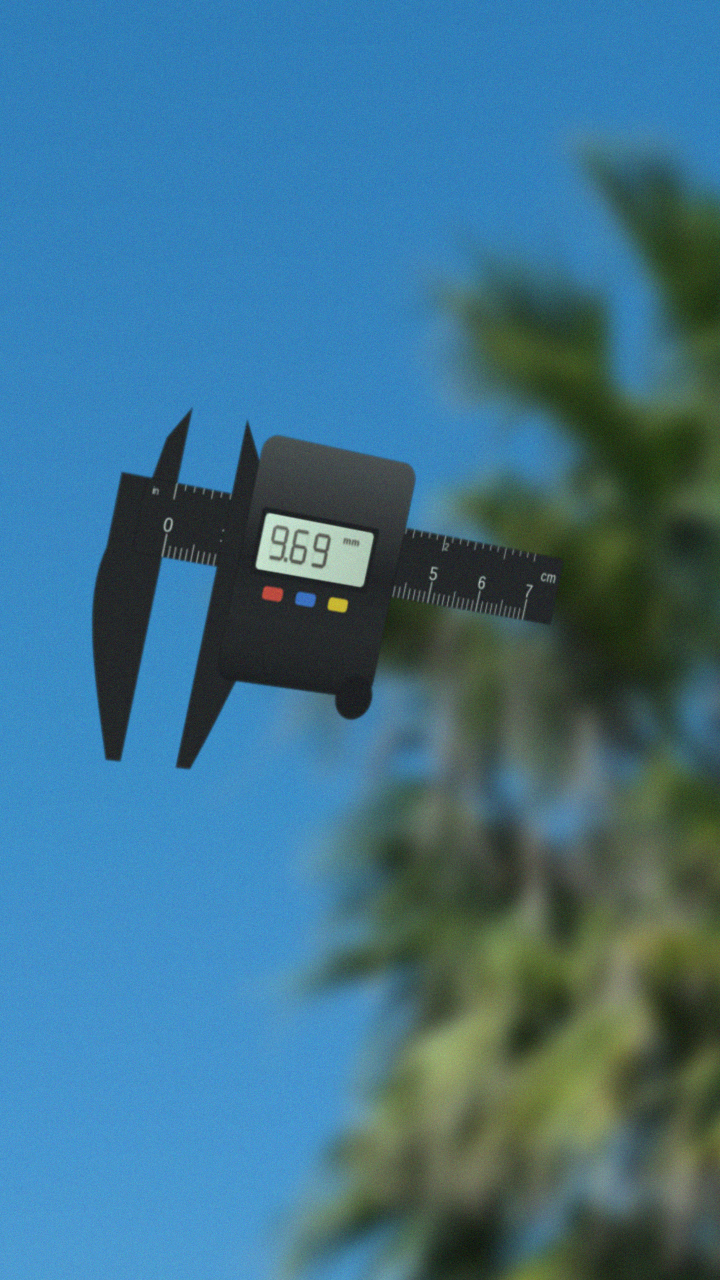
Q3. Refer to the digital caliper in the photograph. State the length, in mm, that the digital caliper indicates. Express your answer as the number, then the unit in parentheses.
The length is 9.69 (mm)
